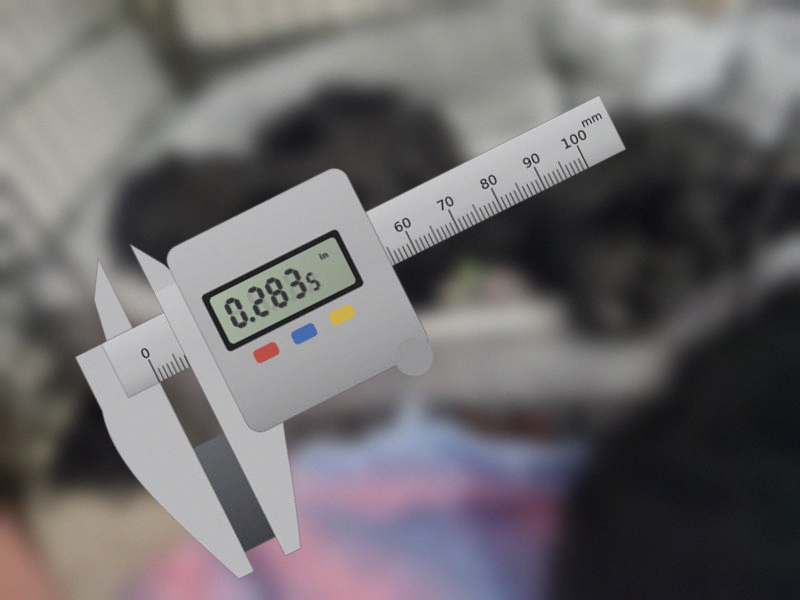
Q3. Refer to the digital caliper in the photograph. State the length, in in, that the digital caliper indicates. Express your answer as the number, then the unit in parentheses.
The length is 0.2835 (in)
